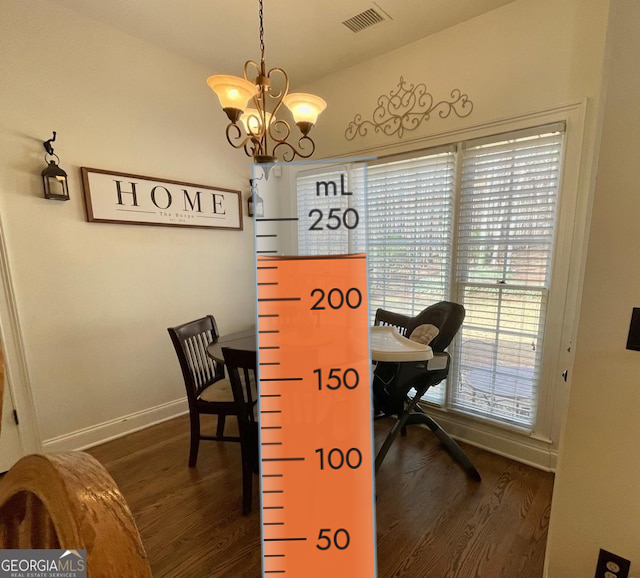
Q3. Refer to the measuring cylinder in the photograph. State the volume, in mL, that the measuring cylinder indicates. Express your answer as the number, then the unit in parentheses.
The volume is 225 (mL)
